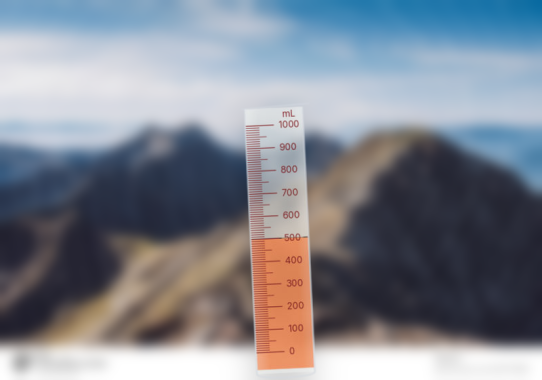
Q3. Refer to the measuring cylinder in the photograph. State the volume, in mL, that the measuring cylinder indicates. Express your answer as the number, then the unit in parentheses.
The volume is 500 (mL)
